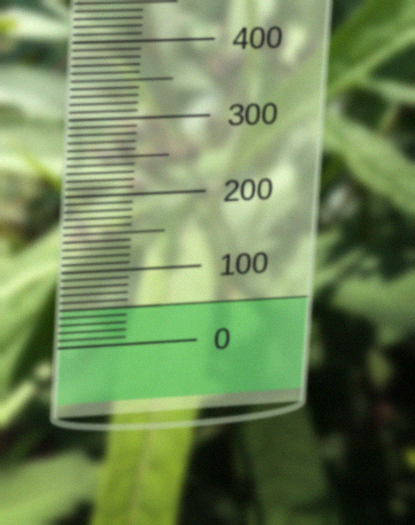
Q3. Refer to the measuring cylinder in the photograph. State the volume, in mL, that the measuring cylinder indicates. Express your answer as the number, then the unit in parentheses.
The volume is 50 (mL)
